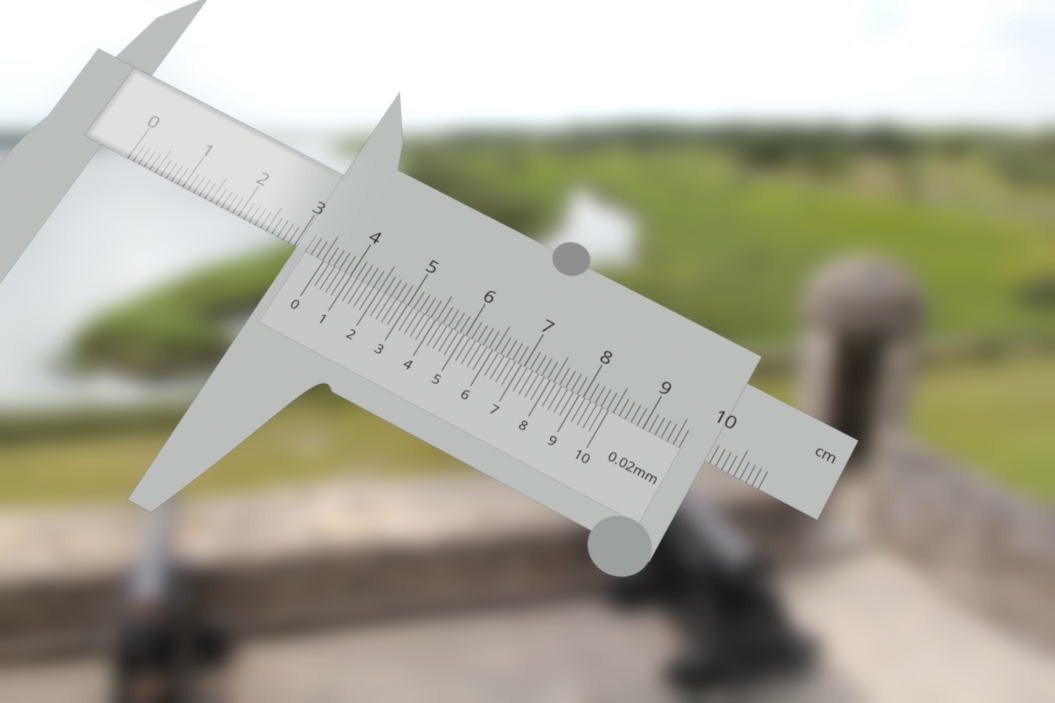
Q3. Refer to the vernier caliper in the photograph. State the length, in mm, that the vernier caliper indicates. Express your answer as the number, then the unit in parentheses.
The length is 35.2 (mm)
